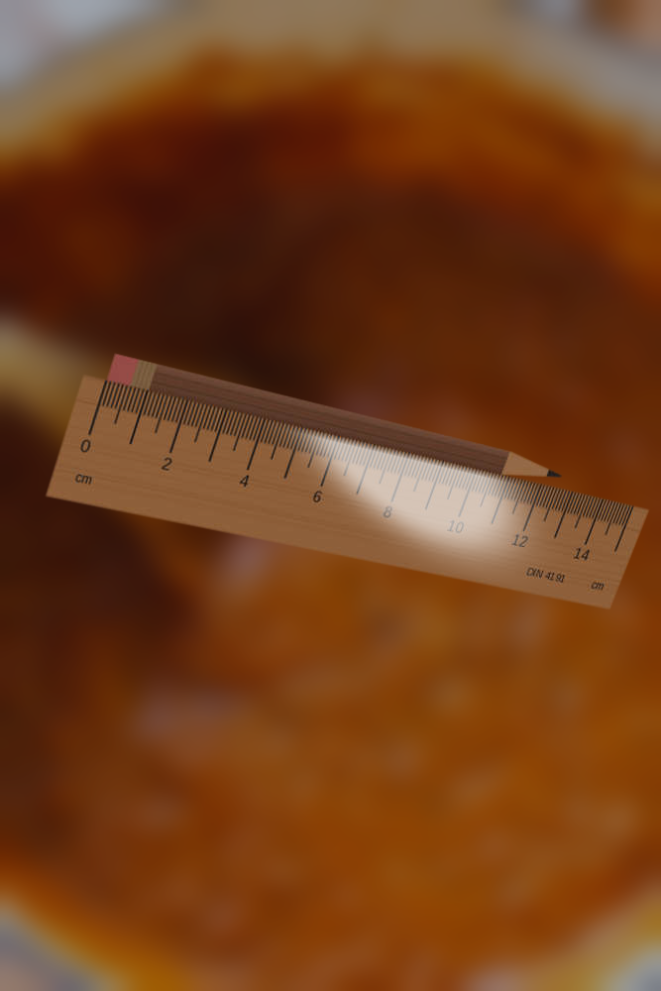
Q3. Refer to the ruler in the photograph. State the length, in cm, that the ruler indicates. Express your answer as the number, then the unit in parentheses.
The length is 12.5 (cm)
